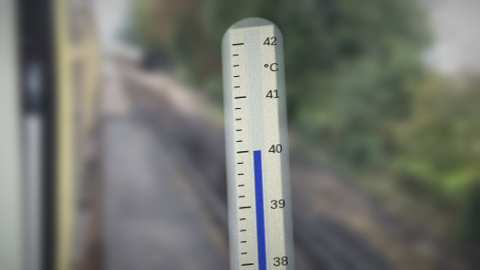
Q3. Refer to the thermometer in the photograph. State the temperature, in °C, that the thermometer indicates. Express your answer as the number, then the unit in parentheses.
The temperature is 40 (°C)
